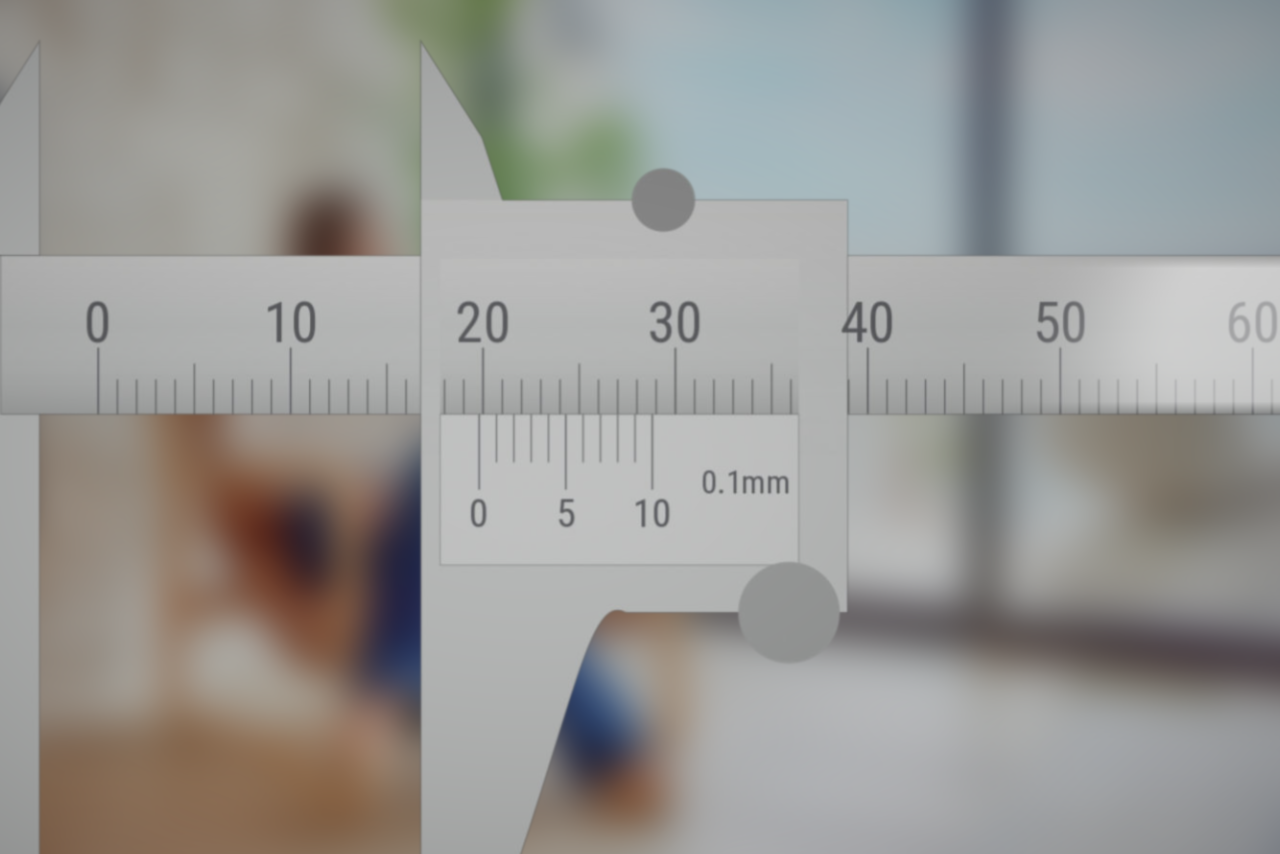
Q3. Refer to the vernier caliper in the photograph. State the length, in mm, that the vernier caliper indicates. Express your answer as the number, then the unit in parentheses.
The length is 19.8 (mm)
